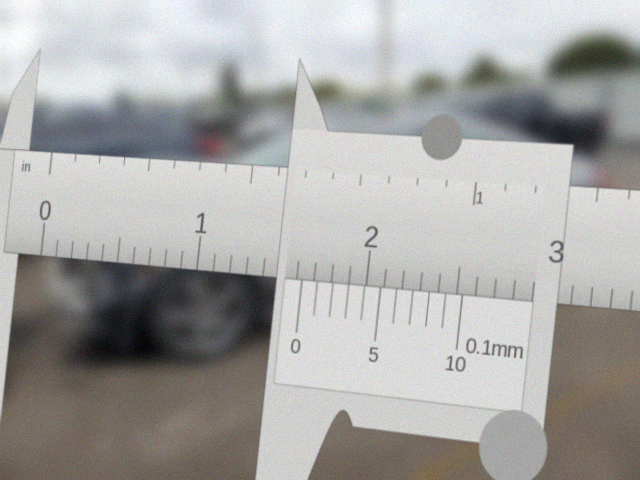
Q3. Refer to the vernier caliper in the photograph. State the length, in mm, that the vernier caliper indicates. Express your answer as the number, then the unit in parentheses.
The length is 16.3 (mm)
